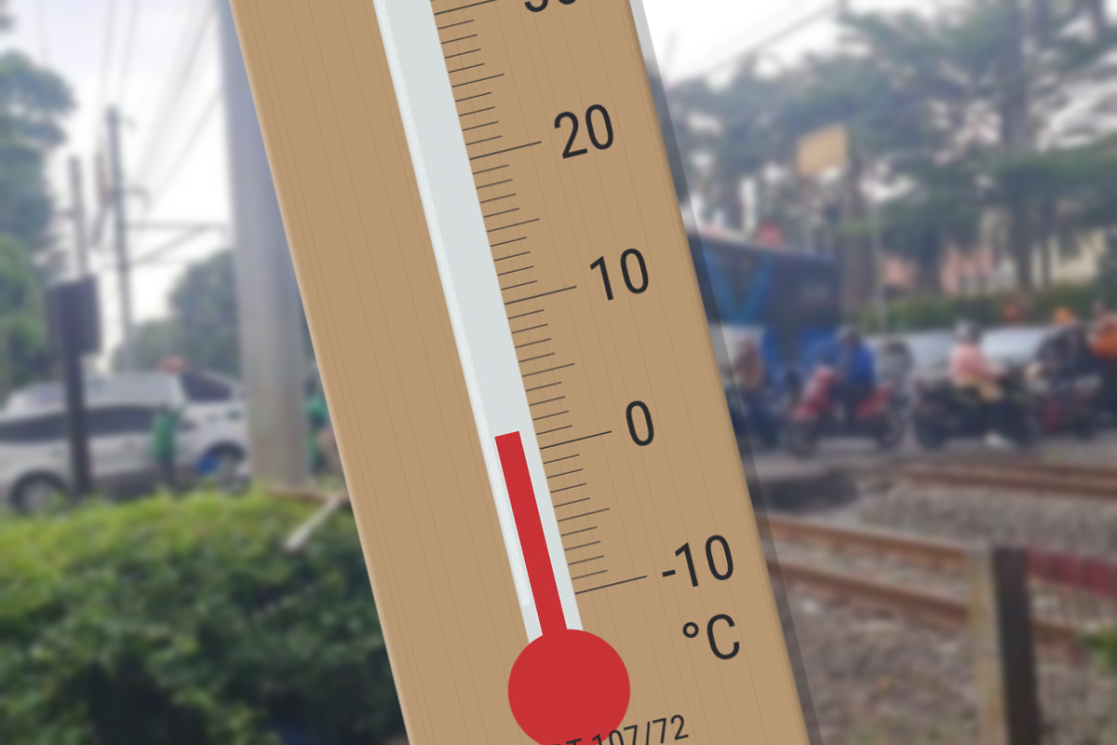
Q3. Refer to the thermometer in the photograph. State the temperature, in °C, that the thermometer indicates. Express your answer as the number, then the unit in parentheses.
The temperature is 1.5 (°C)
